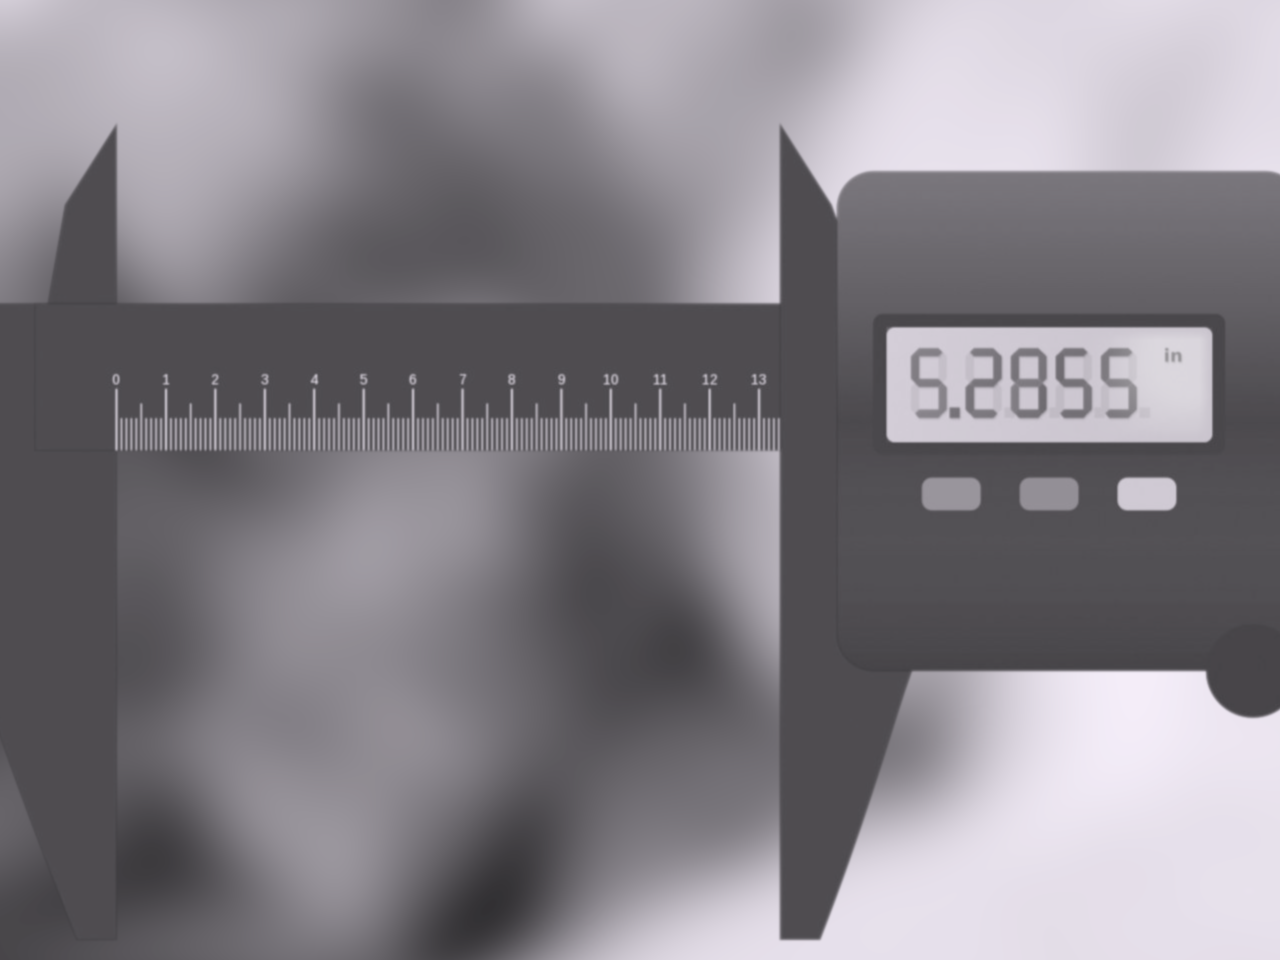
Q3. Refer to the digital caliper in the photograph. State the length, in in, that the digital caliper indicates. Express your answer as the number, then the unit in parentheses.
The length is 5.2855 (in)
